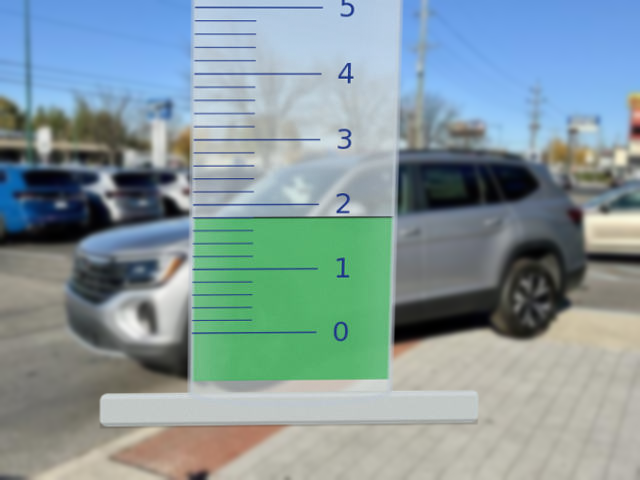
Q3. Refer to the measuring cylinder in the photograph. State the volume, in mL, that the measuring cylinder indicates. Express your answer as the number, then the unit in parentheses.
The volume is 1.8 (mL)
